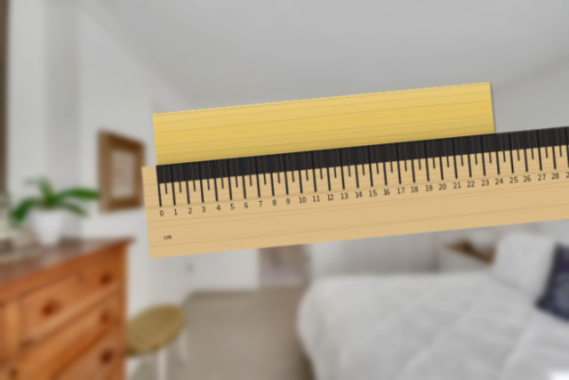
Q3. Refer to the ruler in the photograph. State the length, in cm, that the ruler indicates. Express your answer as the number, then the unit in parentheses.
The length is 24 (cm)
